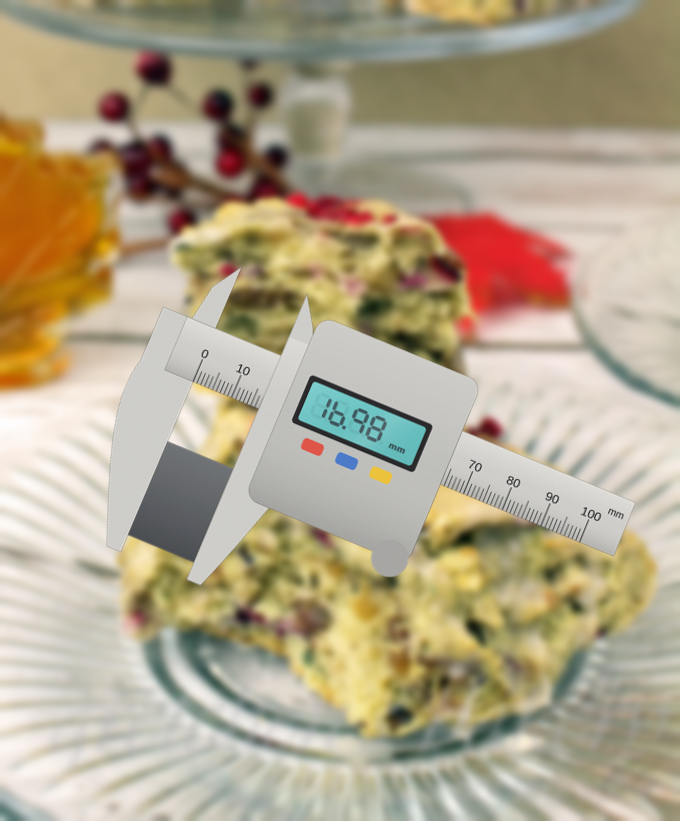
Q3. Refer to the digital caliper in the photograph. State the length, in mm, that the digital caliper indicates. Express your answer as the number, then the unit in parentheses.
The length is 16.98 (mm)
